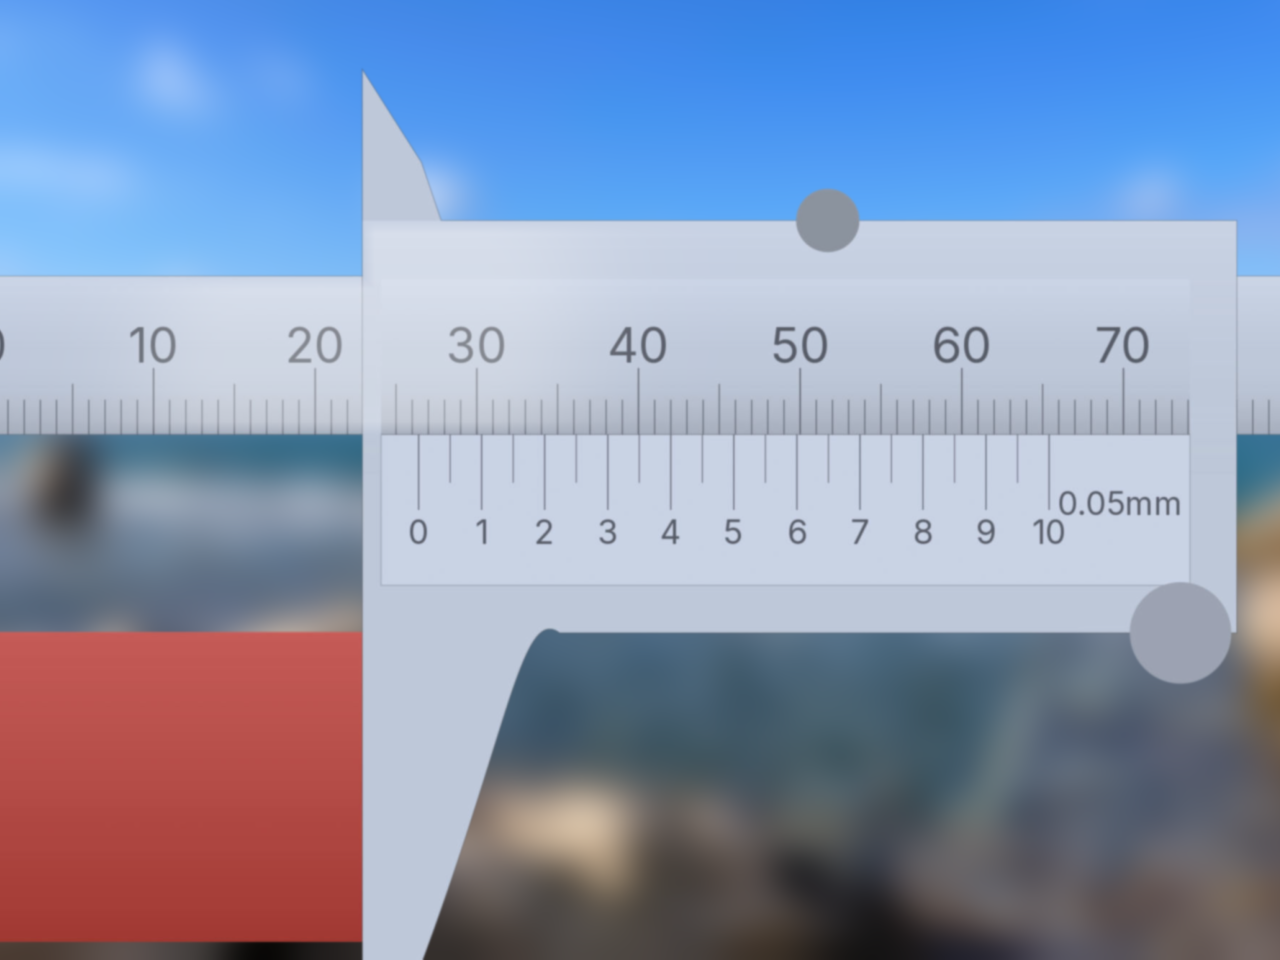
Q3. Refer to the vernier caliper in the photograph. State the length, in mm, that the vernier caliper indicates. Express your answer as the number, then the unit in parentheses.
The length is 26.4 (mm)
